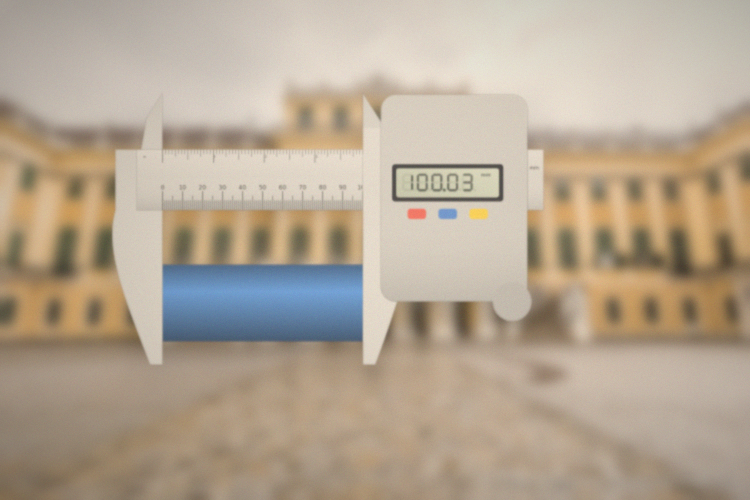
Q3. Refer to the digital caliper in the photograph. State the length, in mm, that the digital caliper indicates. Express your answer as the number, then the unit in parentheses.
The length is 100.03 (mm)
